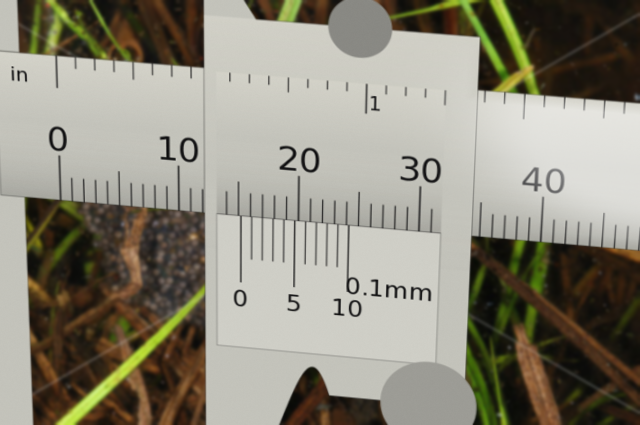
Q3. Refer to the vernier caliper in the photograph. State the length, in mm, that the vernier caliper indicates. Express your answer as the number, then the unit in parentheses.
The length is 15.2 (mm)
